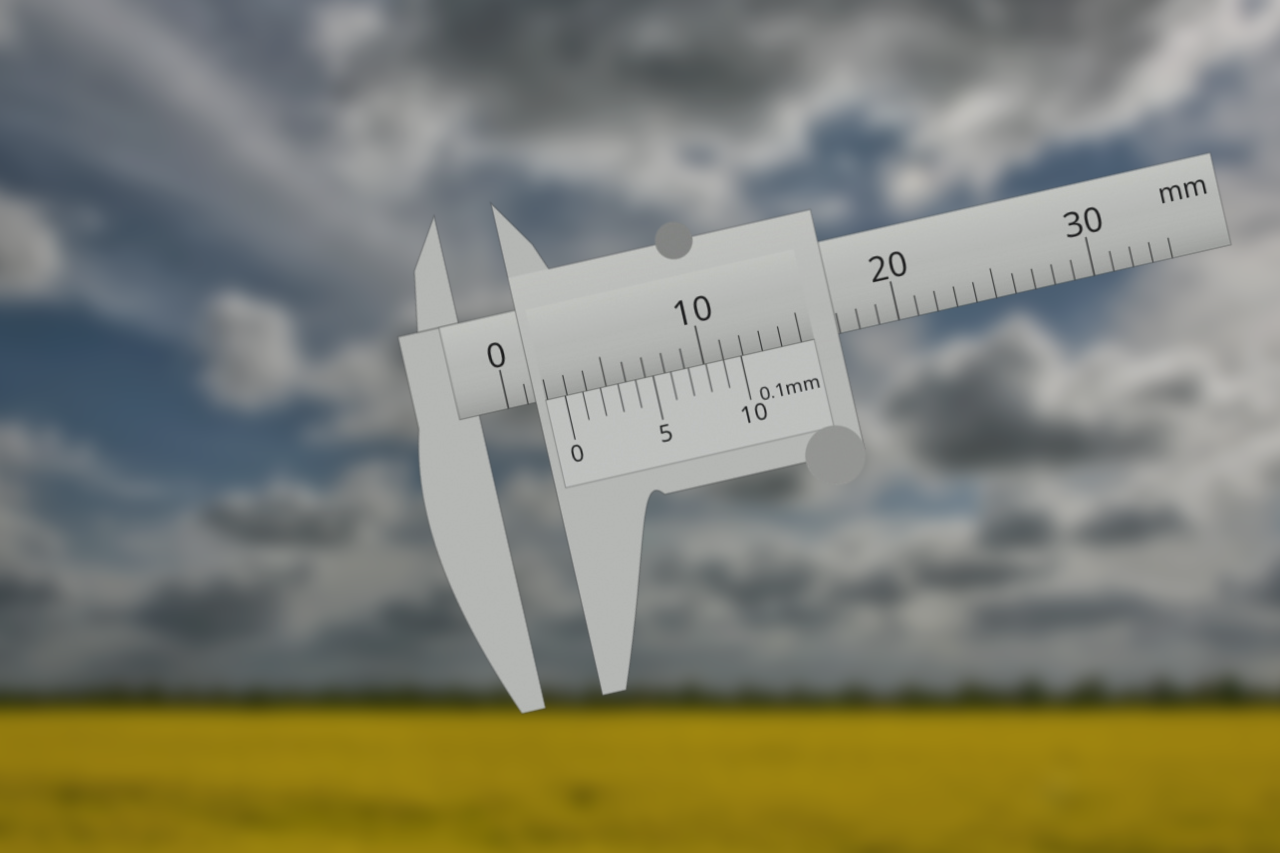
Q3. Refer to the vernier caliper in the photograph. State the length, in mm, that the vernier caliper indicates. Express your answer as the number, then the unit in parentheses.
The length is 2.9 (mm)
